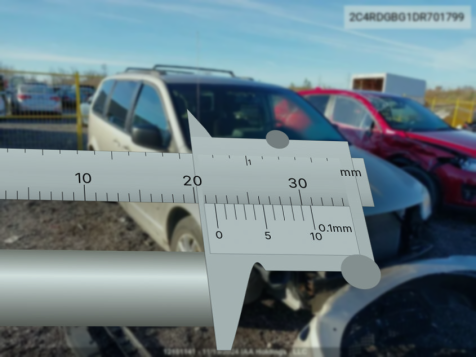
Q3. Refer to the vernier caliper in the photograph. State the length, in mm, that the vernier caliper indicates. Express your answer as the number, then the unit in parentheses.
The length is 21.8 (mm)
